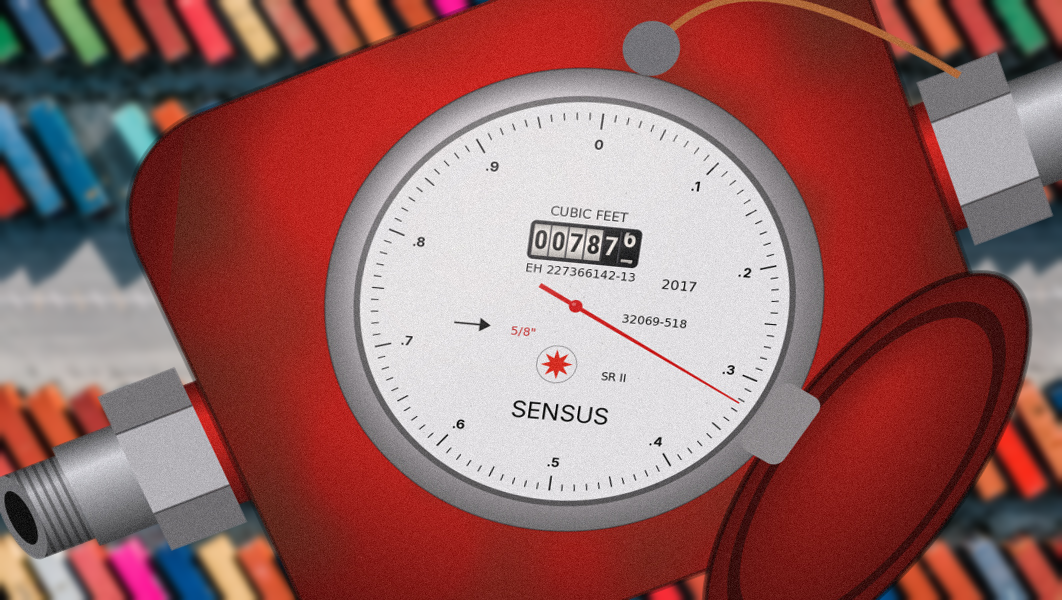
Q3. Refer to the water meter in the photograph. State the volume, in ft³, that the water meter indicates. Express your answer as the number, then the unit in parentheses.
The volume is 7876.32 (ft³)
